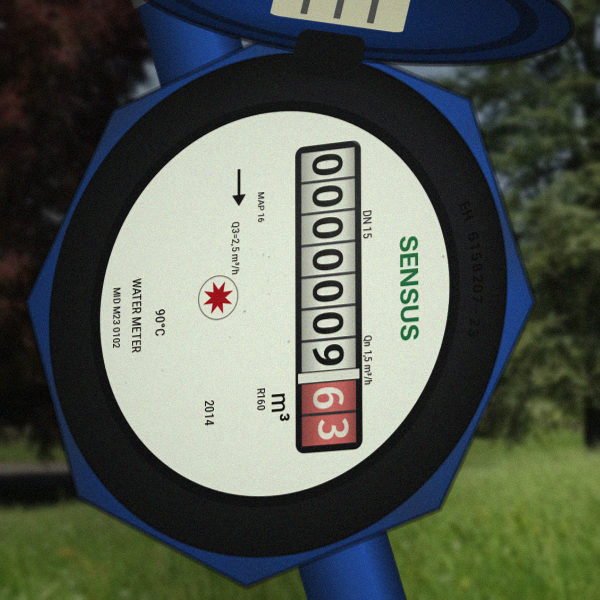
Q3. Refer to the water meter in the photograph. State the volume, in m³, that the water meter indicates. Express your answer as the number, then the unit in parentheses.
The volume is 9.63 (m³)
